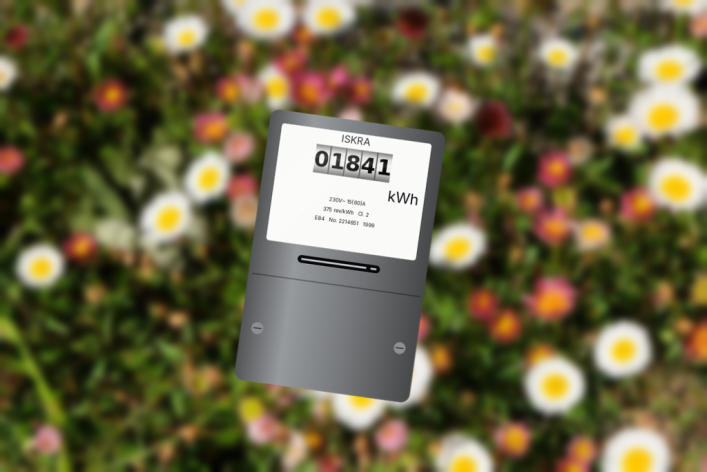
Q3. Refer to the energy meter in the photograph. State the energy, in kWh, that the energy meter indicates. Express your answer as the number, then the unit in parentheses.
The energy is 1841 (kWh)
